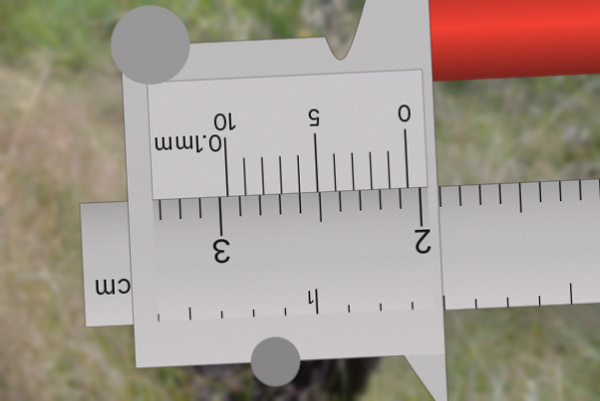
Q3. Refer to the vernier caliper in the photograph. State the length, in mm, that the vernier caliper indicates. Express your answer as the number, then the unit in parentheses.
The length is 20.6 (mm)
